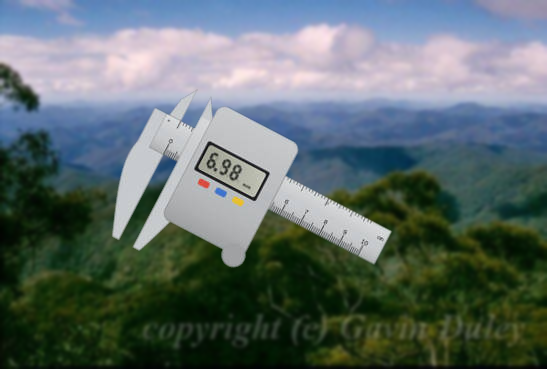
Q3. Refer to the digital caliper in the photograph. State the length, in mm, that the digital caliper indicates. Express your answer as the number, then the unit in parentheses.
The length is 6.98 (mm)
